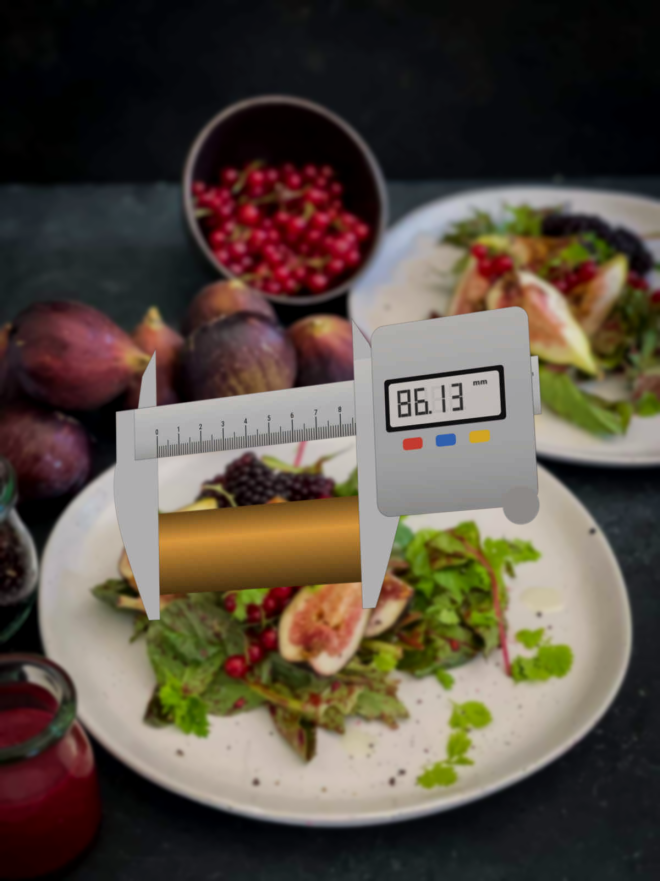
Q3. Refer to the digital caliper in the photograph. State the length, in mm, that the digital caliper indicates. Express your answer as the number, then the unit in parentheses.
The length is 86.13 (mm)
